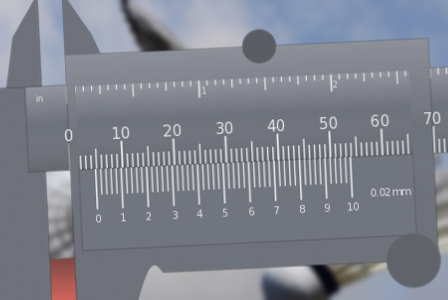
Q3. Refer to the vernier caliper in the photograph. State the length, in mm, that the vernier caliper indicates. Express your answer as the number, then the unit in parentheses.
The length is 4.8 (mm)
